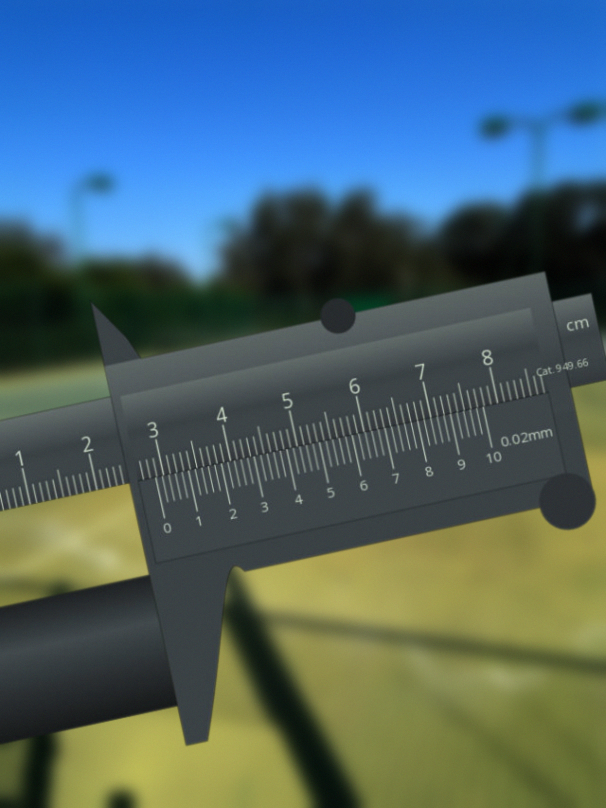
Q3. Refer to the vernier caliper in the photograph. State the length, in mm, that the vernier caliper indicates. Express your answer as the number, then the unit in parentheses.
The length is 28.8 (mm)
